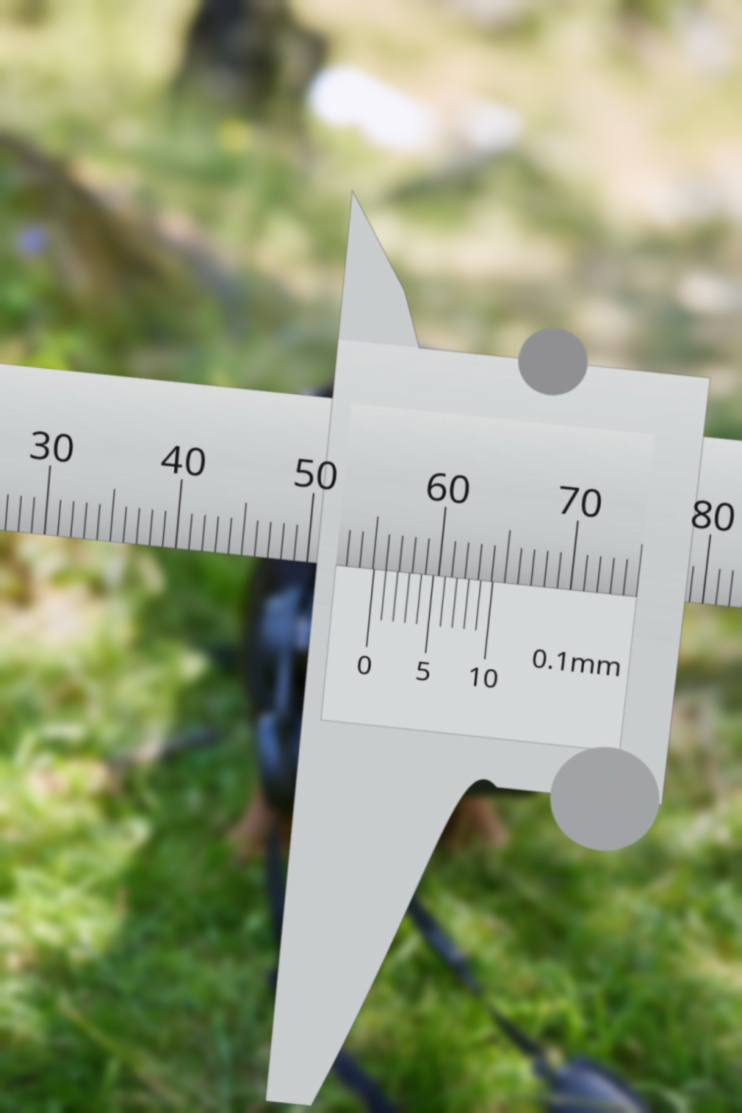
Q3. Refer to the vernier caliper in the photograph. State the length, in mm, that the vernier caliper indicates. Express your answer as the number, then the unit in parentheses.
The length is 55.1 (mm)
